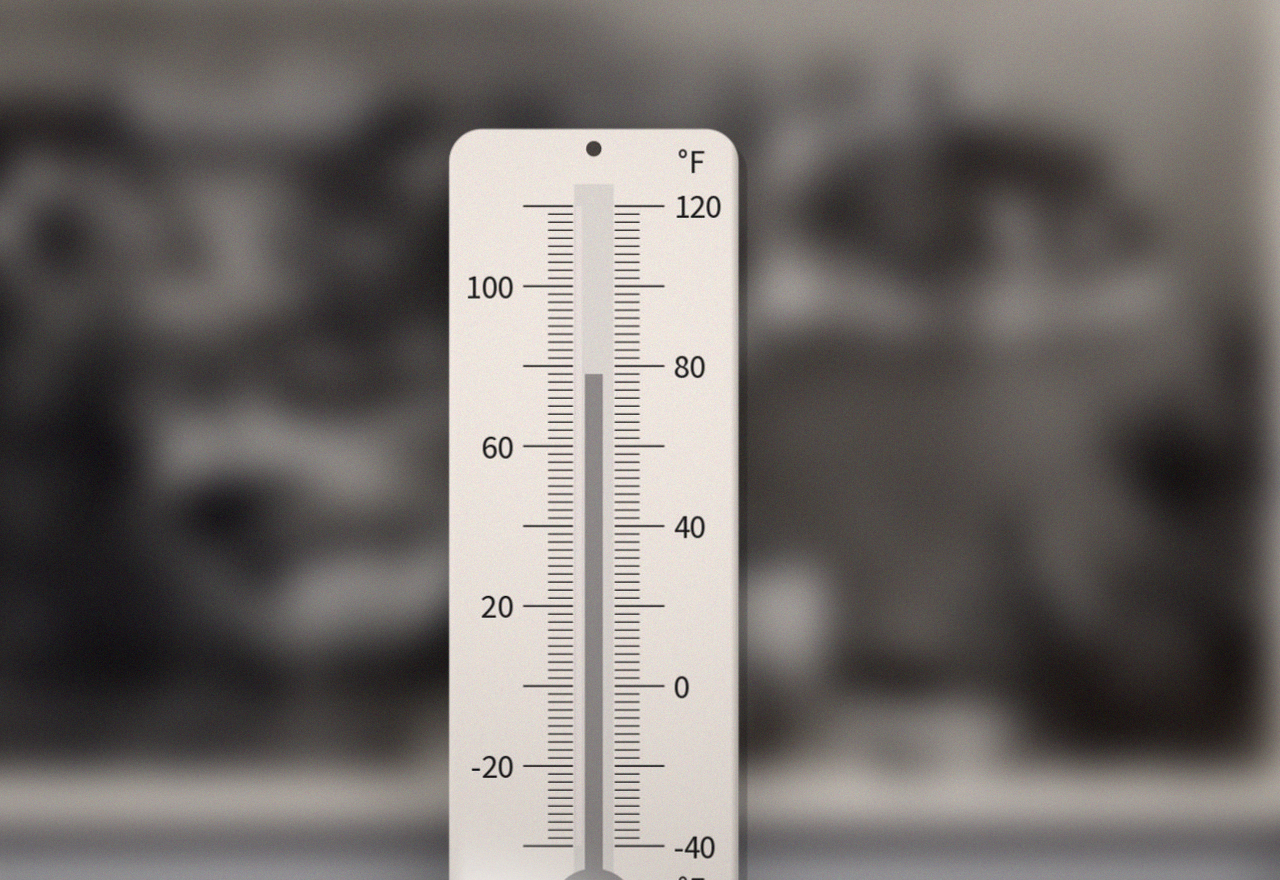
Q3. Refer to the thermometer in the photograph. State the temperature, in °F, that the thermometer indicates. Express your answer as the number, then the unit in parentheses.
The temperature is 78 (°F)
